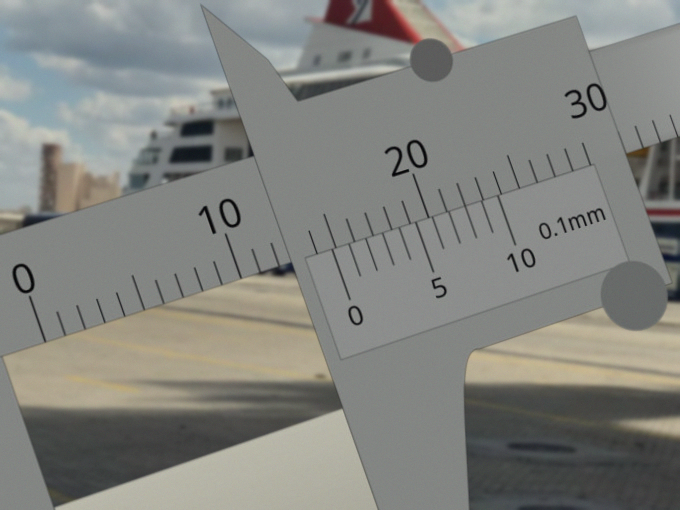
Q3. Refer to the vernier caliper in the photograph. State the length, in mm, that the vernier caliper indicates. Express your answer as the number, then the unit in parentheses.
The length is 14.8 (mm)
